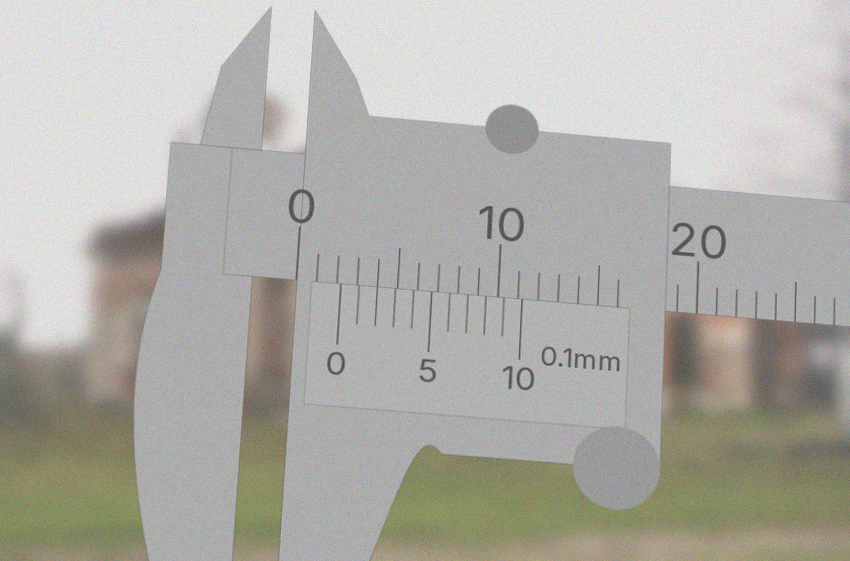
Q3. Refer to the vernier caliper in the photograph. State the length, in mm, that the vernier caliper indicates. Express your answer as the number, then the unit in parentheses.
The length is 2.2 (mm)
